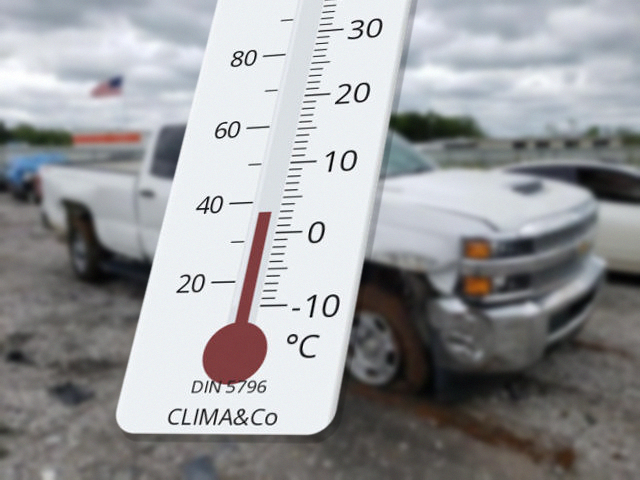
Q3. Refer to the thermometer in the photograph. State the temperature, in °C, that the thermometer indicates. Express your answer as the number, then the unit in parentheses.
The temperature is 3 (°C)
